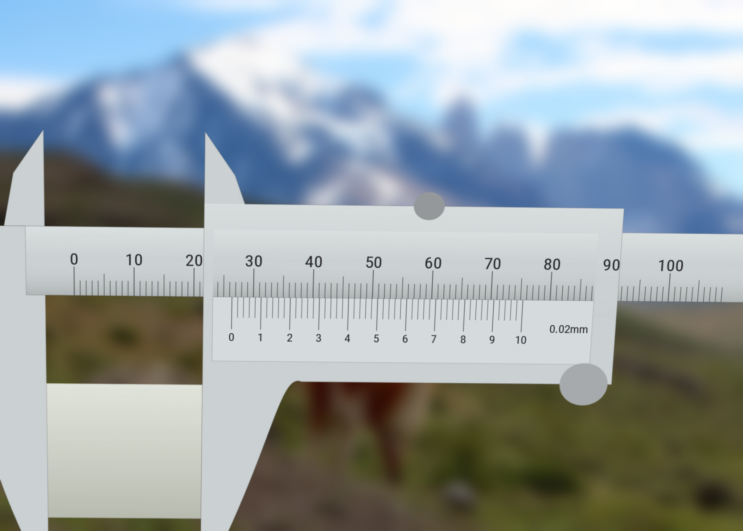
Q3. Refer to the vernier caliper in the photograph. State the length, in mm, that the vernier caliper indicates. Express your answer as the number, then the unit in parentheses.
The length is 26.4 (mm)
